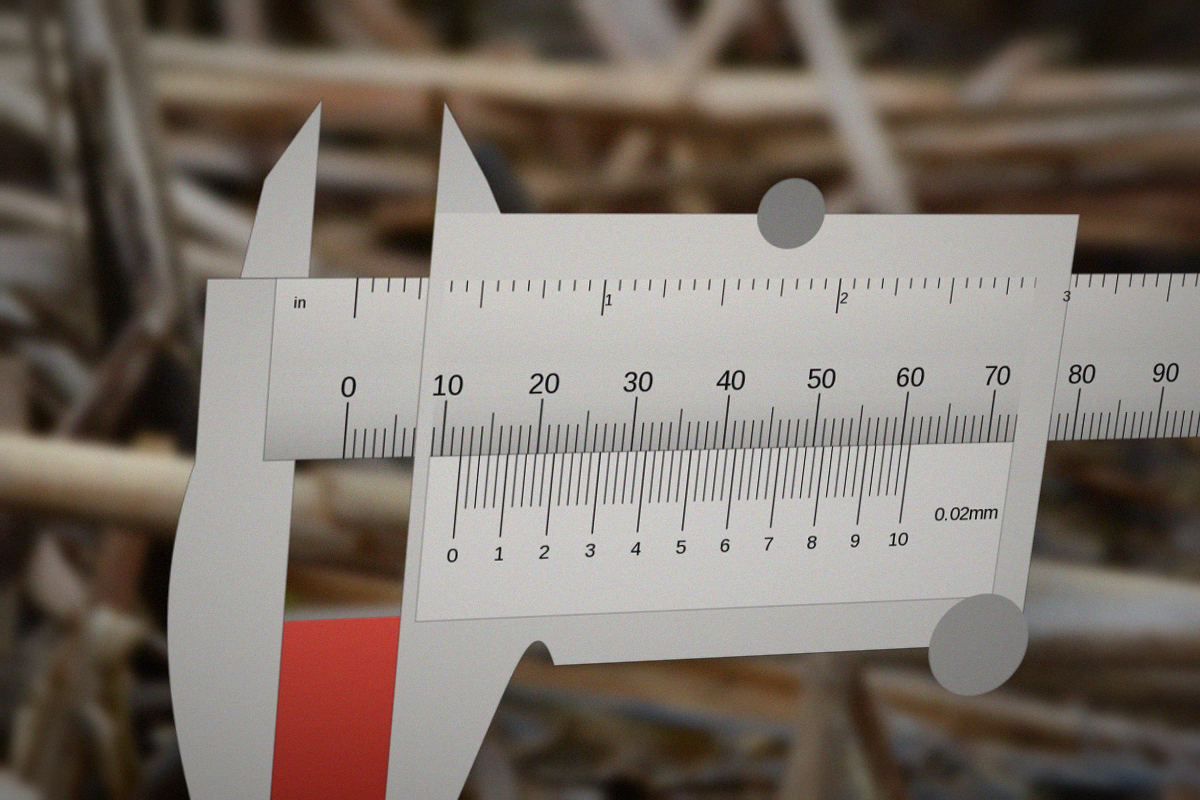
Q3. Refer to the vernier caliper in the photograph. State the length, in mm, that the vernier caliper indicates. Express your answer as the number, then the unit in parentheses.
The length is 12.0 (mm)
